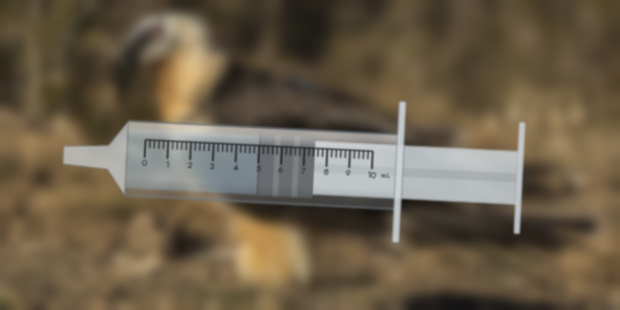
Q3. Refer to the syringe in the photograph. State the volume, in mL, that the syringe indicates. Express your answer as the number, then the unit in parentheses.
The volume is 5 (mL)
